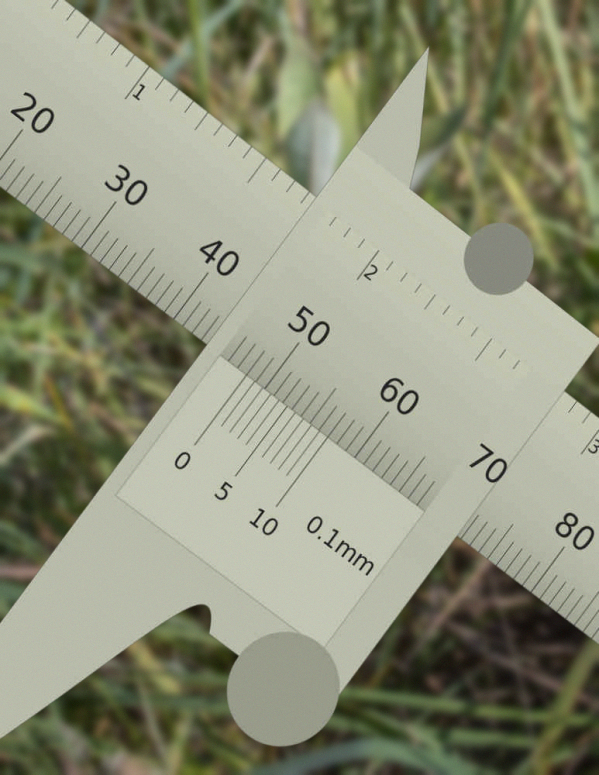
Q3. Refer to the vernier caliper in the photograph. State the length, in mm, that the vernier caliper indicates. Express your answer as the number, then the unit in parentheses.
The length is 48.0 (mm)
